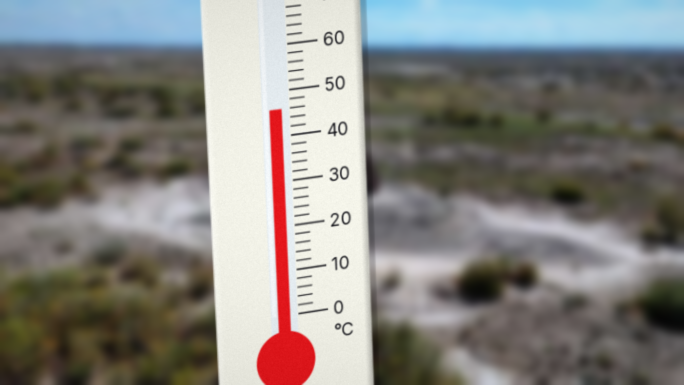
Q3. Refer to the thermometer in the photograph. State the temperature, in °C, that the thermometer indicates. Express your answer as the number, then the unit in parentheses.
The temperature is 46 (°C)
